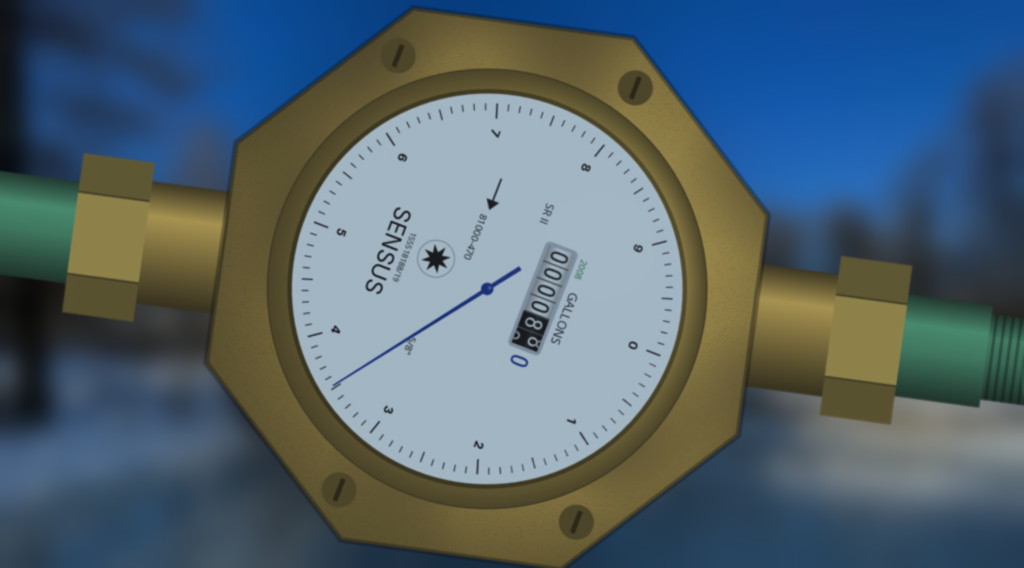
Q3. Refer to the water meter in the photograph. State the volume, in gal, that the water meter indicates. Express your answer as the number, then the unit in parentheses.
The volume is 883.5 (gal)
